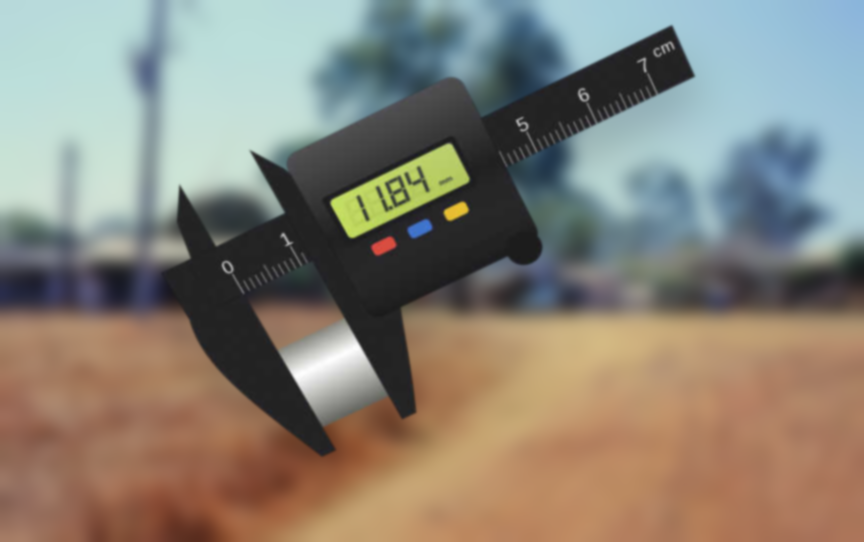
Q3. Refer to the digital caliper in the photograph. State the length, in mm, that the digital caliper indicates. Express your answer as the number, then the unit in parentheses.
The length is 11.84 (mm)
